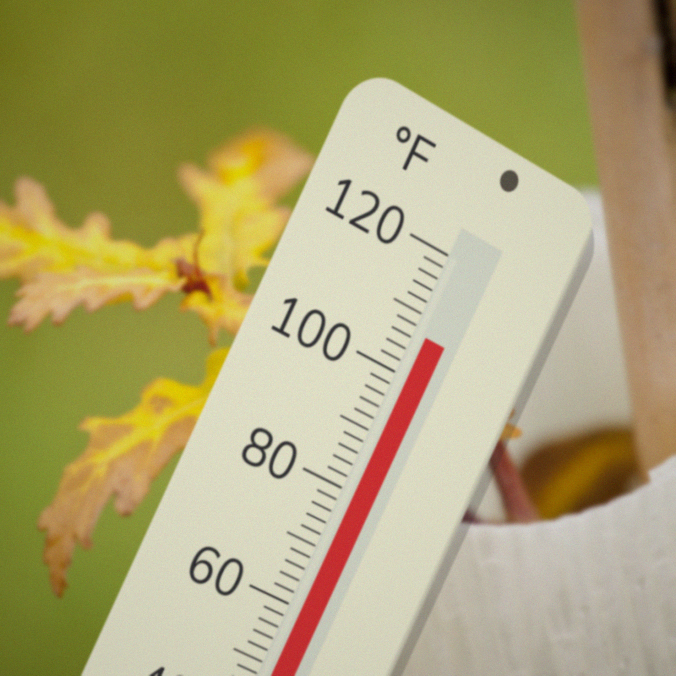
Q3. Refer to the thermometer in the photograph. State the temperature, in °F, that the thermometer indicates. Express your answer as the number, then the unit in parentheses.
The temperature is 107 (°F)
